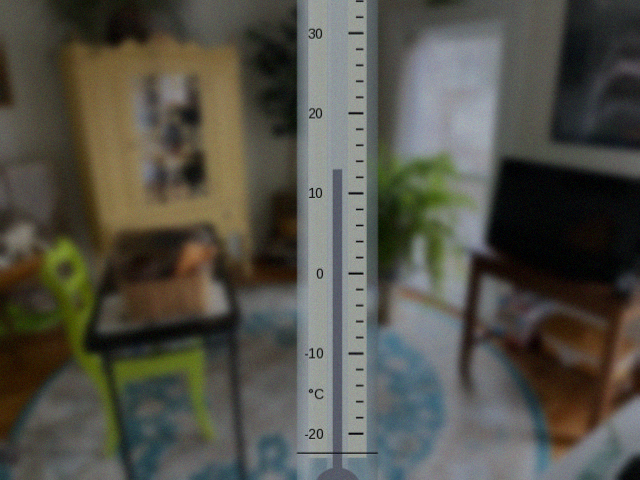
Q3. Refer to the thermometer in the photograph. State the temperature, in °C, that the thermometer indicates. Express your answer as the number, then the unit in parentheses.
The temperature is 13 (°C)
